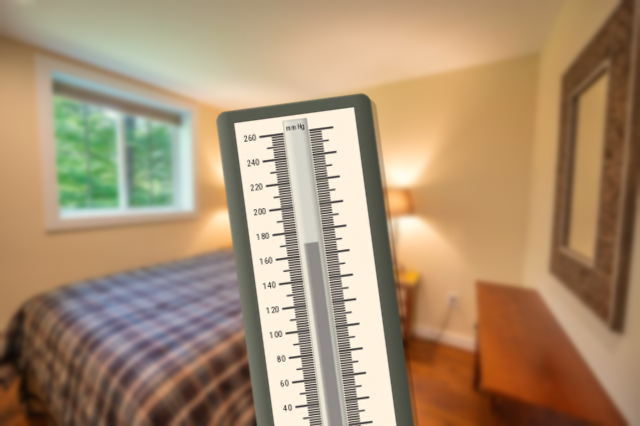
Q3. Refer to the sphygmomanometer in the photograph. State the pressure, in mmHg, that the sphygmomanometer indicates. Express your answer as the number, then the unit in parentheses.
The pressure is 170 (mmHg)
